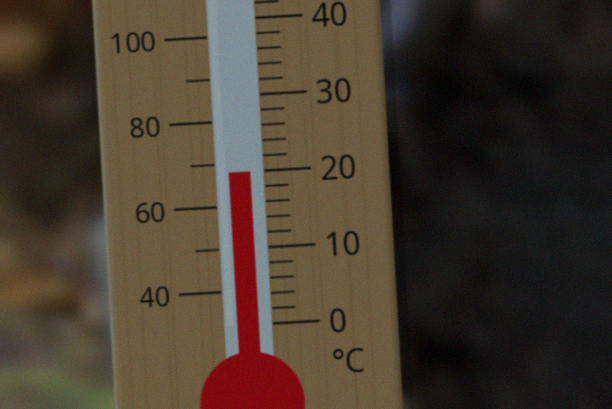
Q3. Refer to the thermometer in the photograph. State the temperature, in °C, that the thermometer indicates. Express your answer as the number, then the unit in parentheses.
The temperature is 20 (°C)
